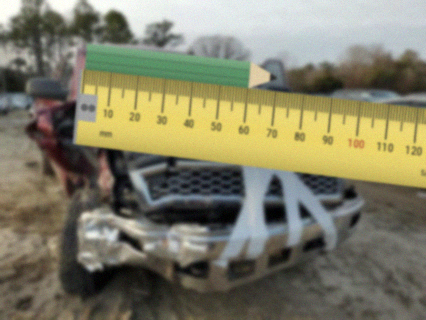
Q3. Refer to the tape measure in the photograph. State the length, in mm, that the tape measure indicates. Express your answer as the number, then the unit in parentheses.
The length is 70 (mm)
